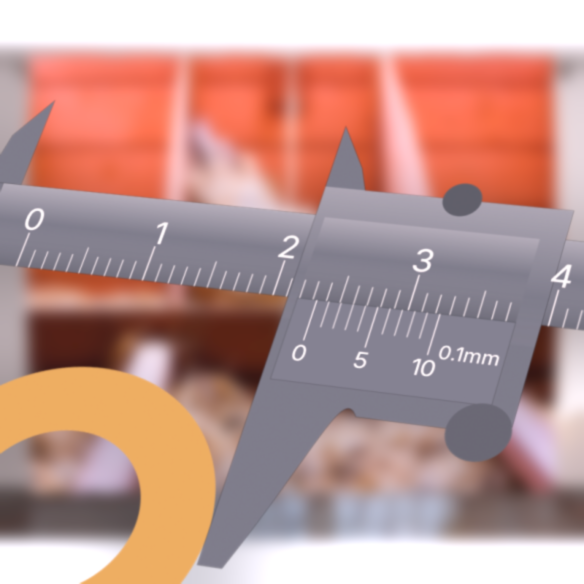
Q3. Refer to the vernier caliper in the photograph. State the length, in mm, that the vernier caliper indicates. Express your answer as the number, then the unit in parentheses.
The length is 23.3 (mm)
